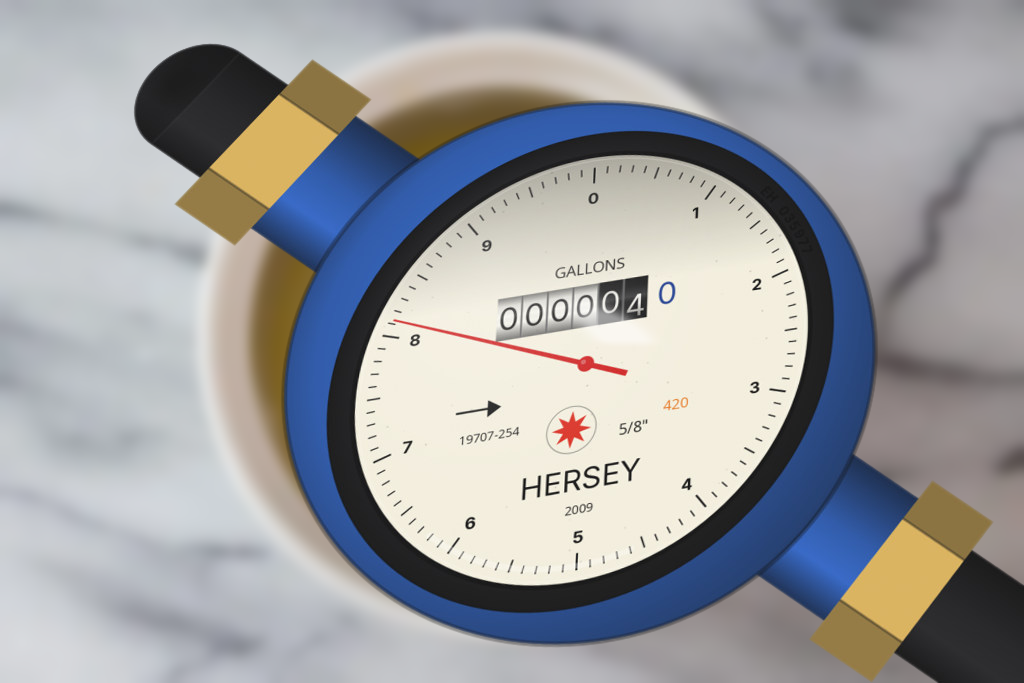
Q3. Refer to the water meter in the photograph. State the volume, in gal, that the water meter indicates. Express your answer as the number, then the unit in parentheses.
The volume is 38.1 (gal)
